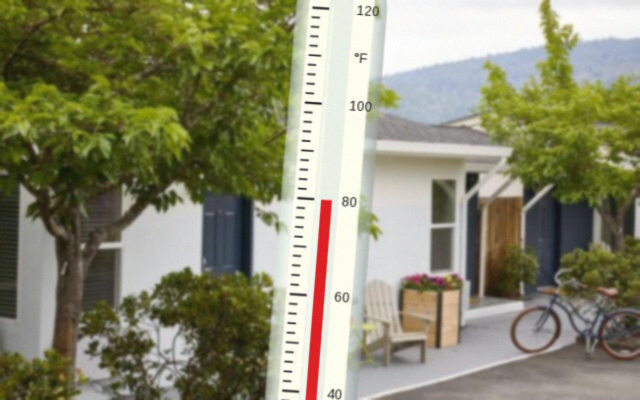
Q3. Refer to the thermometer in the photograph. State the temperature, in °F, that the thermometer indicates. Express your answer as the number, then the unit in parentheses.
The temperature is 80 (°F)
